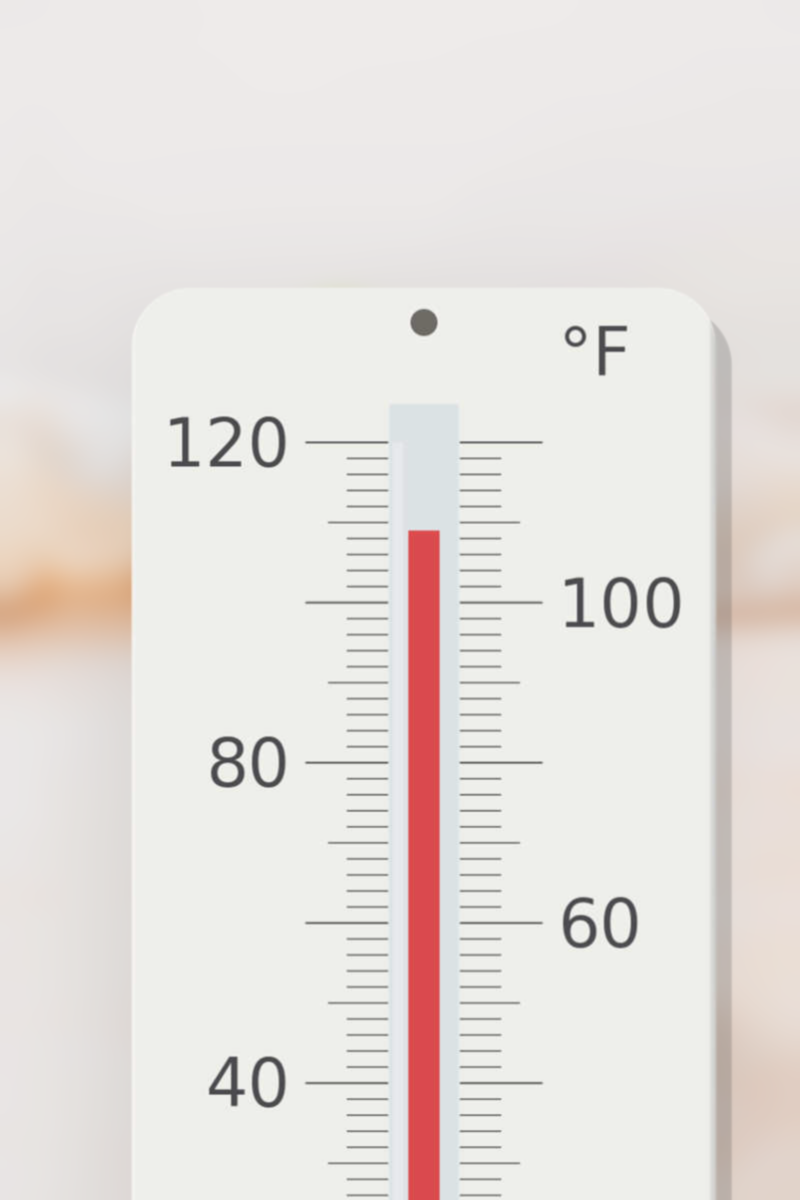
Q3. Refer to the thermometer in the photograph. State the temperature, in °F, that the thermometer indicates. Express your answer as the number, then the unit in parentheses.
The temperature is 109 (°F)
